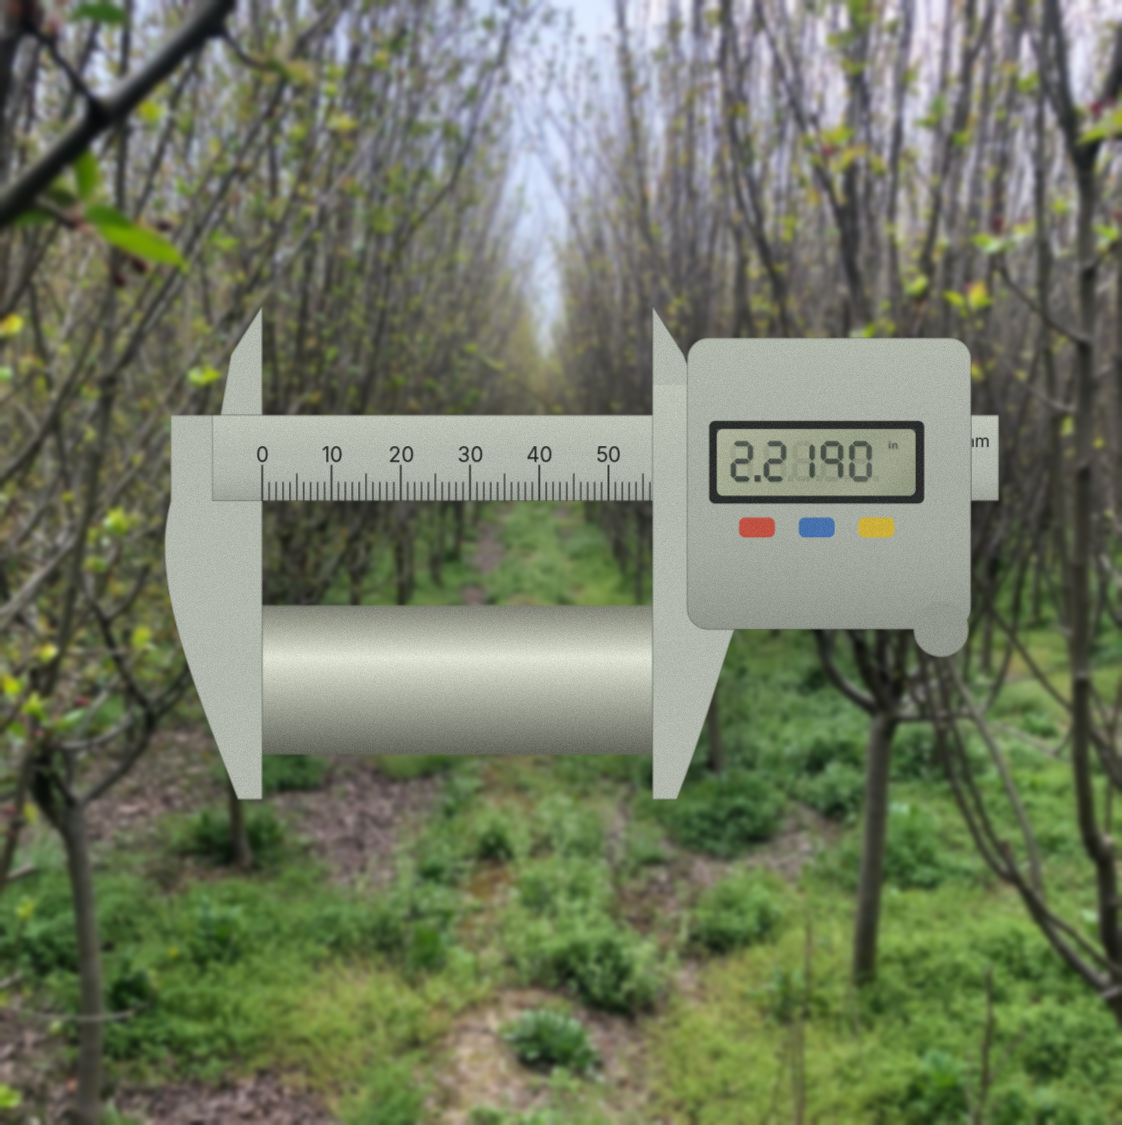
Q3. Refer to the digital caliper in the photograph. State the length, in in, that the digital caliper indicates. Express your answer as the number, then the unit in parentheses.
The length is 2.2190 (in)
